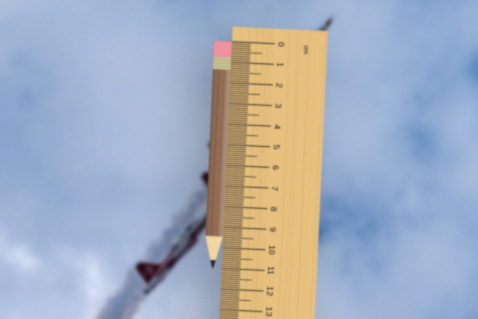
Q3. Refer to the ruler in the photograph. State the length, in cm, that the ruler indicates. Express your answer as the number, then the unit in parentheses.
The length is 11 (cm)
